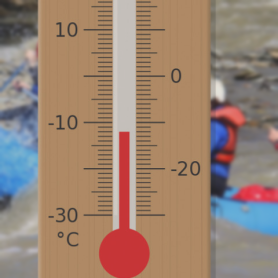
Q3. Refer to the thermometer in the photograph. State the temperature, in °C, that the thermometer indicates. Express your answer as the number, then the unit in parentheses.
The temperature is -12 (°C)
